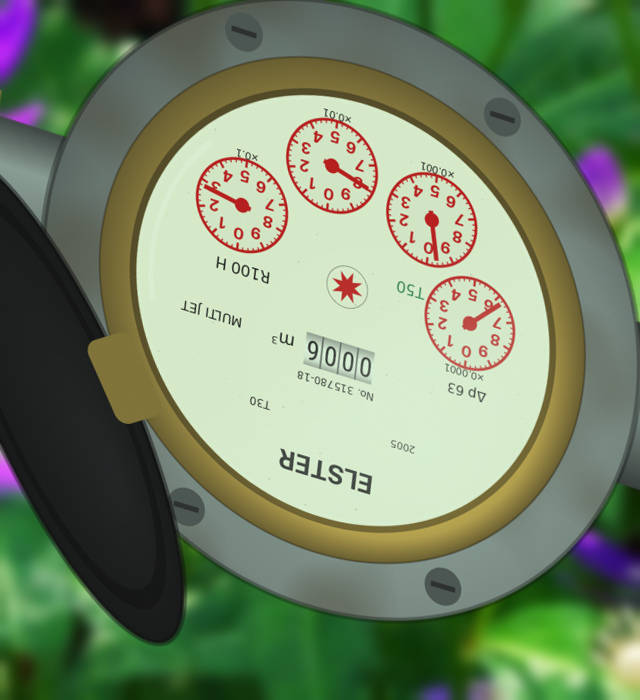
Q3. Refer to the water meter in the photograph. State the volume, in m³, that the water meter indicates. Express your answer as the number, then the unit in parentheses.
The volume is 6.2796 (m³)
